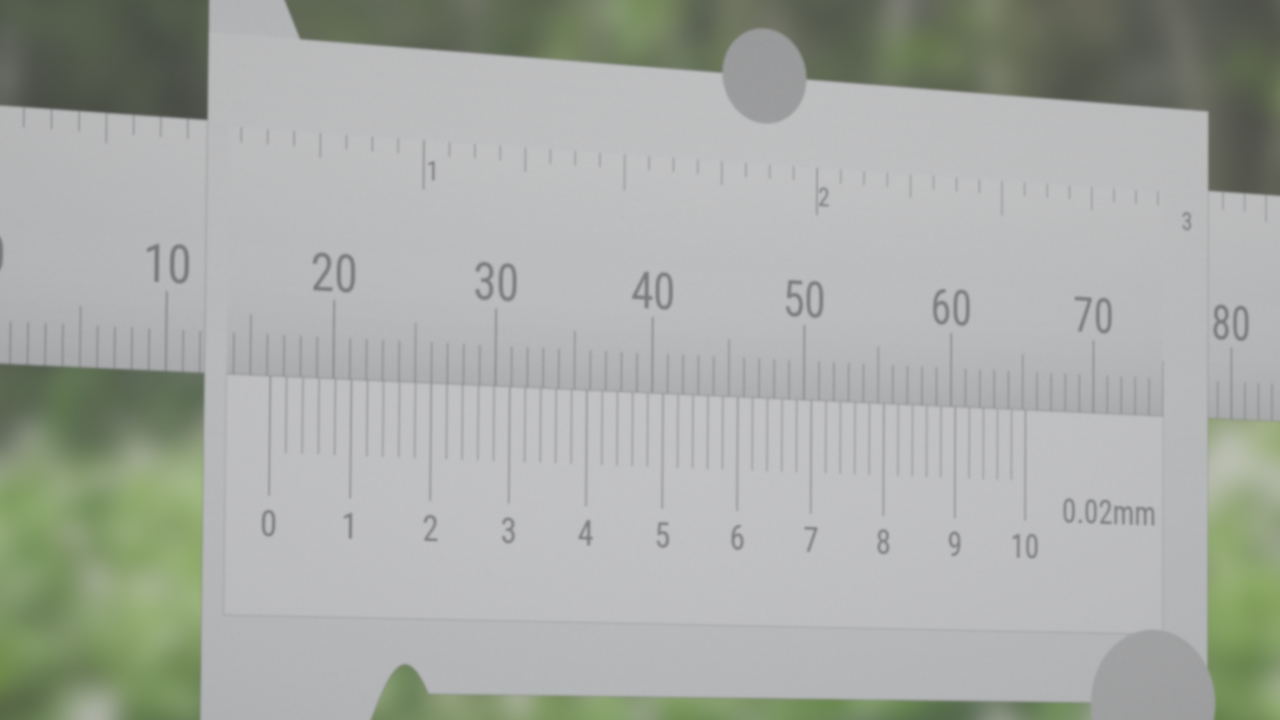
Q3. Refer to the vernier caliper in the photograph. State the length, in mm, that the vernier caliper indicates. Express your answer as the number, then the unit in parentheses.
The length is 16.2 (mm)
